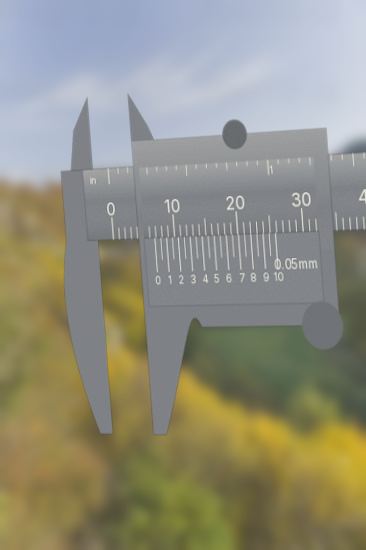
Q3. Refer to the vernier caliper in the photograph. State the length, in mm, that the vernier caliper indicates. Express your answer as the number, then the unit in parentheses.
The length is 6.8 (mm)
